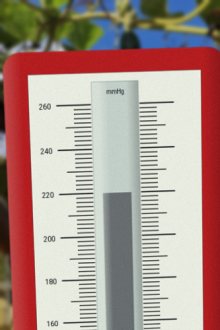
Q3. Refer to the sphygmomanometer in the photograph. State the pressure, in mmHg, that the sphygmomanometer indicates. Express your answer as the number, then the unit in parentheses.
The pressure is 220 (mmHg)
